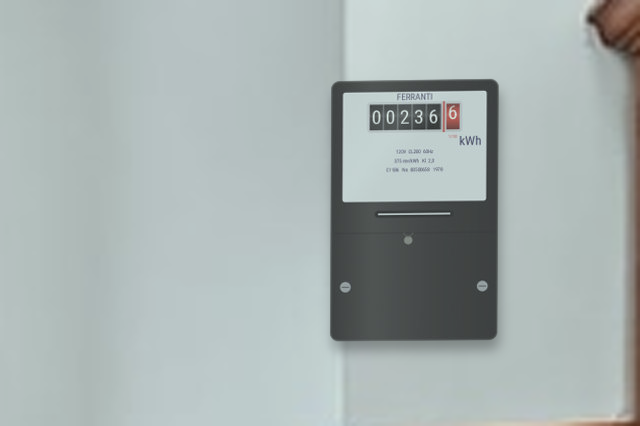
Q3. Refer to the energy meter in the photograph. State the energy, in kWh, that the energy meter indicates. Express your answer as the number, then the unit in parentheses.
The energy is 236.6 (kWh)
